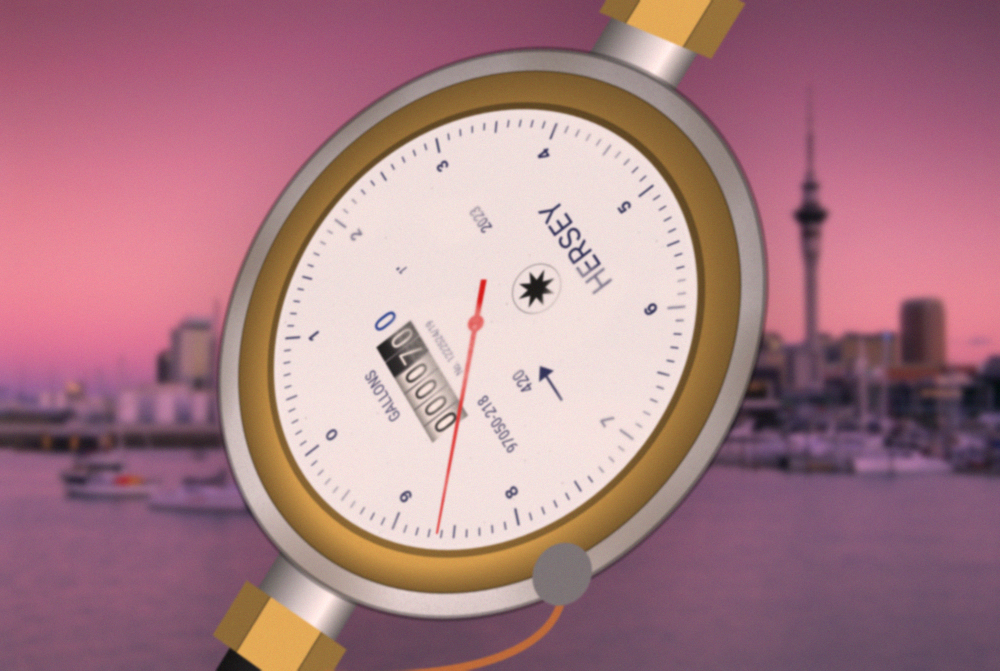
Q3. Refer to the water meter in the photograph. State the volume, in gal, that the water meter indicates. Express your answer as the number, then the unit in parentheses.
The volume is 698.6 (gal)
